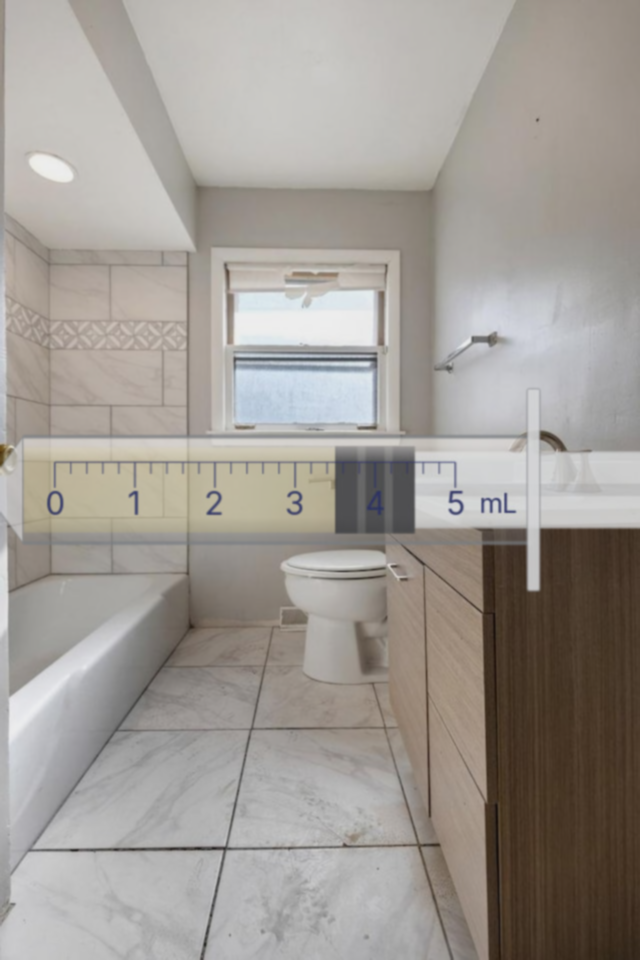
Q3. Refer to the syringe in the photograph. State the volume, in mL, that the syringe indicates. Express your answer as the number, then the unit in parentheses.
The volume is 3.5 (mL)
